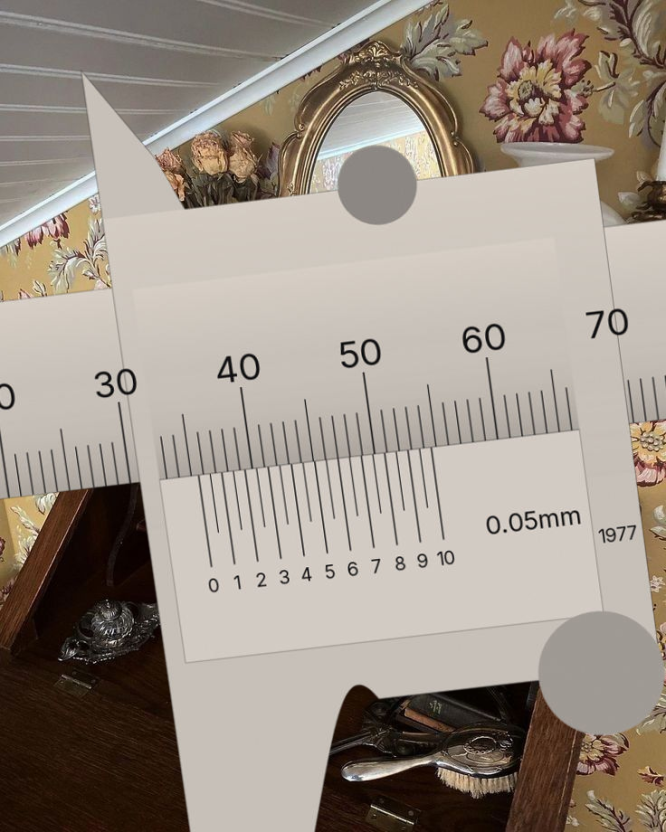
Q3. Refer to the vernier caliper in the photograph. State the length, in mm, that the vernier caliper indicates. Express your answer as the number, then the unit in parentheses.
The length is 35.6 (mm)
